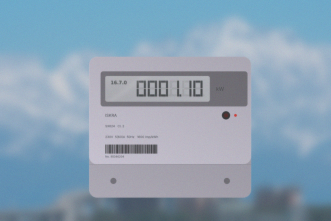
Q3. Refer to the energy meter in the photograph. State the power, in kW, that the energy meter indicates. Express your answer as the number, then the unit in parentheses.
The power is 1.10 (kW)
